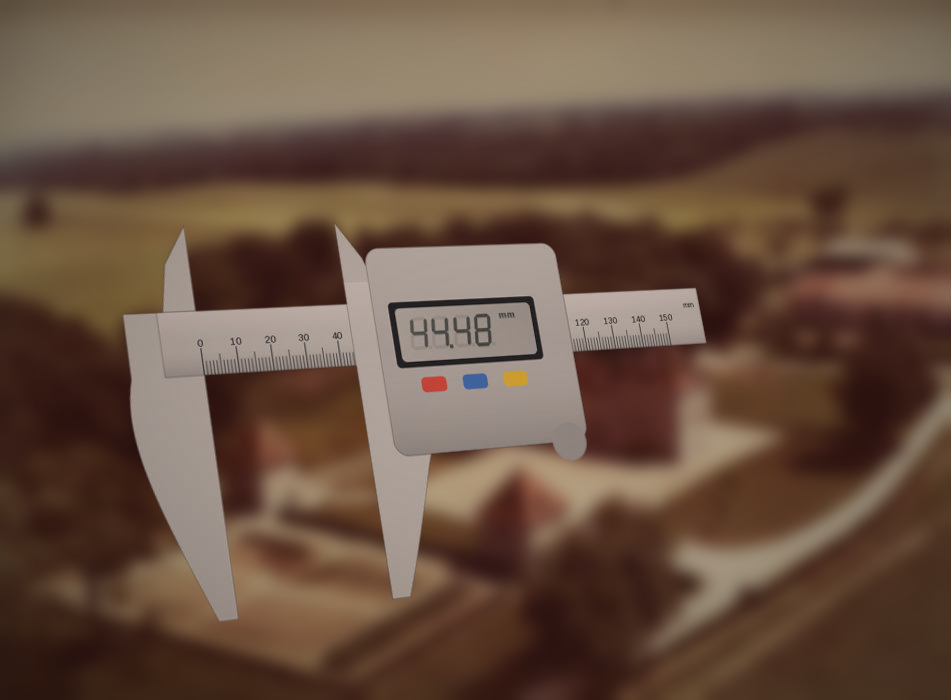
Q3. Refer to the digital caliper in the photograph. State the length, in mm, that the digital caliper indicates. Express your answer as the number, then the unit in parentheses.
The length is 44.48 (mm)
